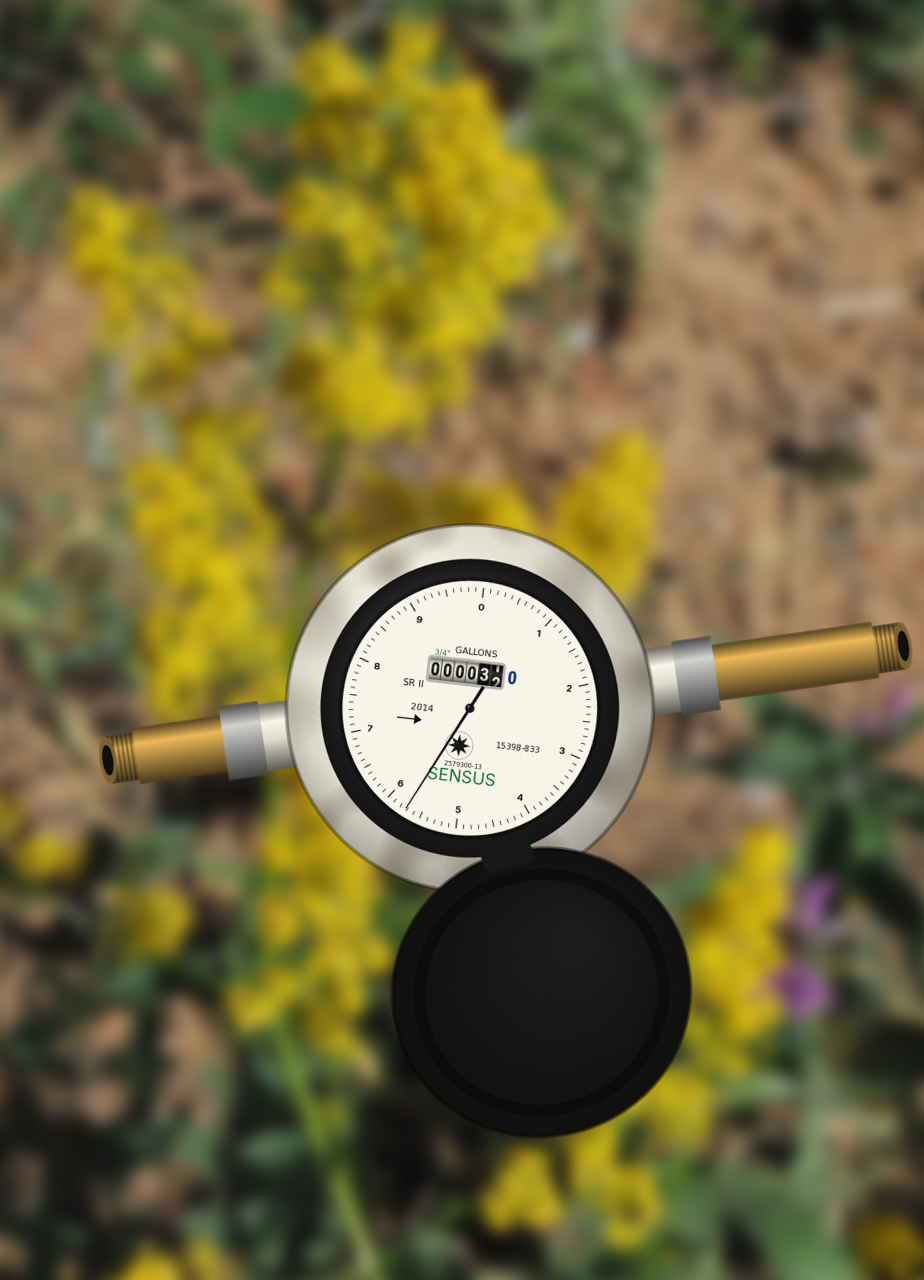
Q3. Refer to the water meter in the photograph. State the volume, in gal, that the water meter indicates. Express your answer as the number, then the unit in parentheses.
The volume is 315.7 (gal)
